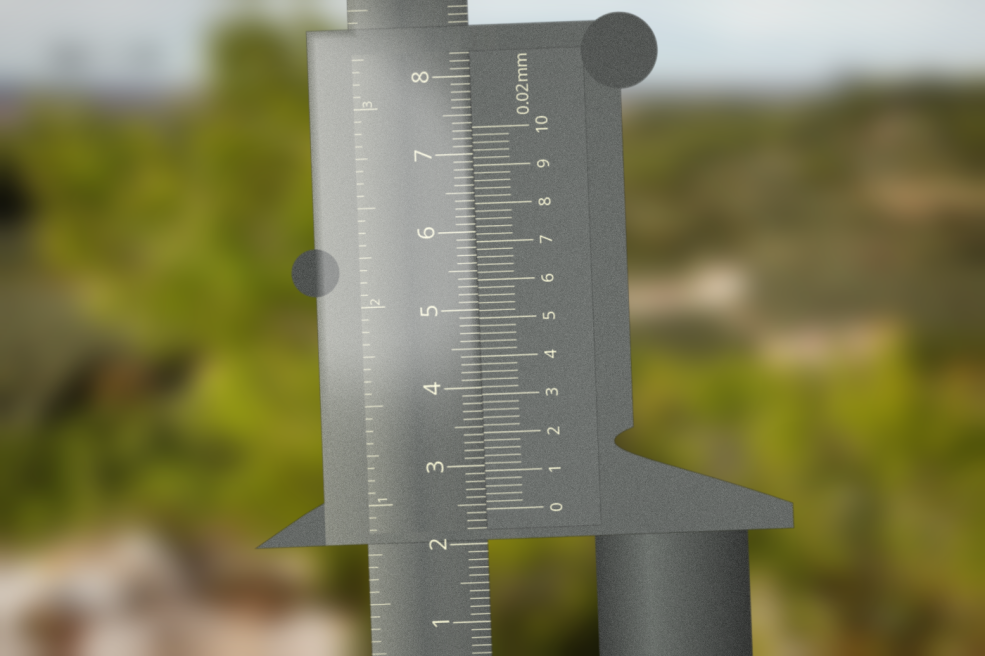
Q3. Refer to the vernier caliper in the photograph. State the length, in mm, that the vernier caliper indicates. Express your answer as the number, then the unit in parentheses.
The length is 24.4 (mm)
